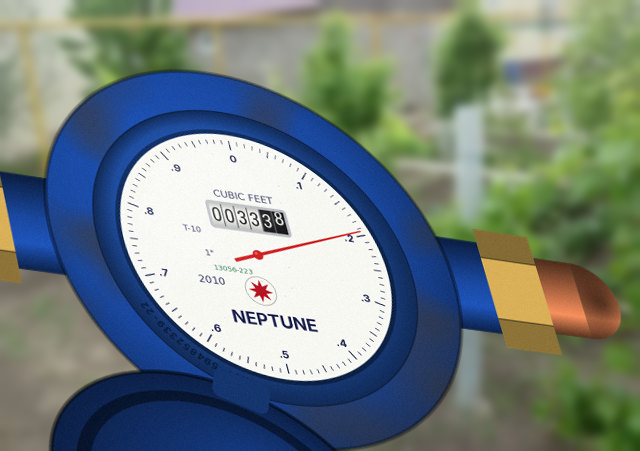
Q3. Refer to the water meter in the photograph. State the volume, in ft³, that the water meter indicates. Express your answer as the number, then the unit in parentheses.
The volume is 3338.19 (ft³)
